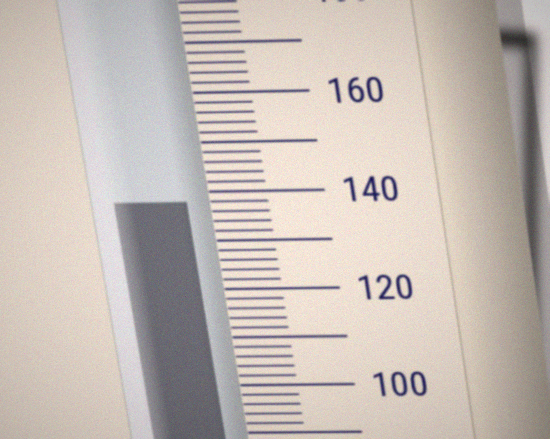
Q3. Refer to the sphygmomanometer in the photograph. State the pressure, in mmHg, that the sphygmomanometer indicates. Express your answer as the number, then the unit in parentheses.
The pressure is 138 (mmHg)
